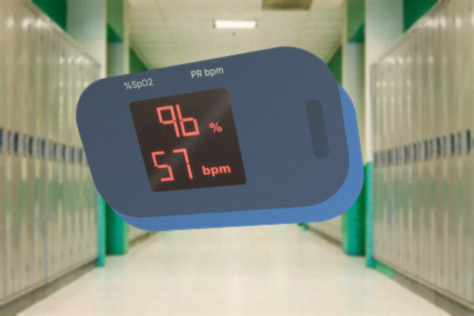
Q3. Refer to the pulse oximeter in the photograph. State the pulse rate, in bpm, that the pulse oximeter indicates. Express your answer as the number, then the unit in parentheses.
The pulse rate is 57 (bpm)
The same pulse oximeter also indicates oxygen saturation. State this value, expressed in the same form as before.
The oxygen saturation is 96 (%)
